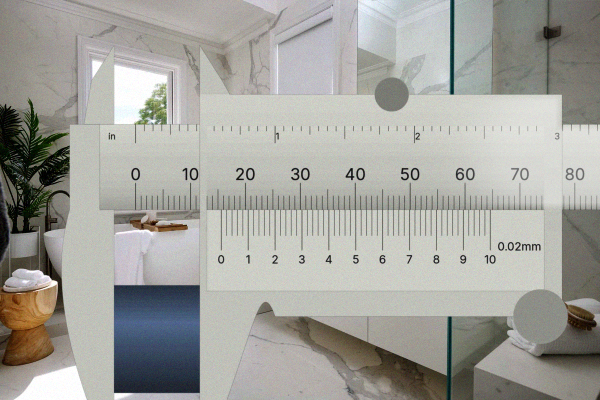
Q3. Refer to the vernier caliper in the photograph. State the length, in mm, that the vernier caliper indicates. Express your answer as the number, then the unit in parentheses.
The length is 15.6 (mm)
